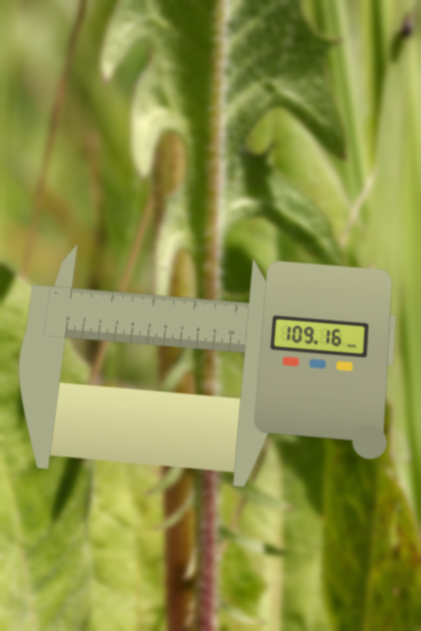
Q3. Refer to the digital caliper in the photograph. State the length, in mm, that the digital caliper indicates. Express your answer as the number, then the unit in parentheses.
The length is 109.16 (mm)
